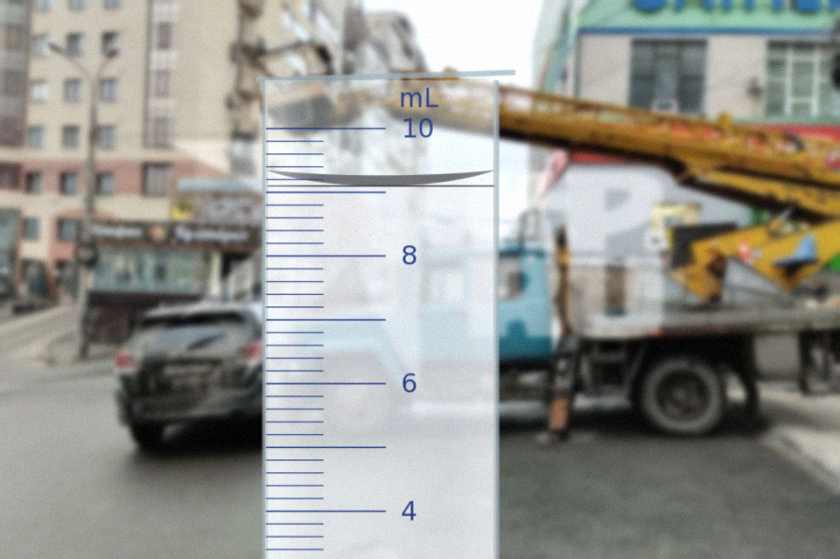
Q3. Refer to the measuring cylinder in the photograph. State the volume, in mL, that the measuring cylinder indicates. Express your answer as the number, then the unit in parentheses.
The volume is 9.1 (mL)
